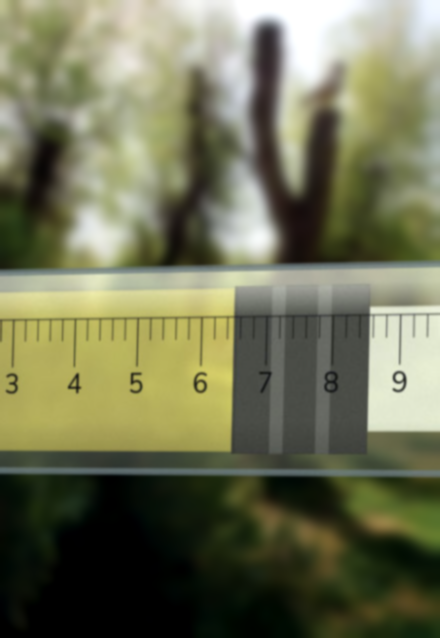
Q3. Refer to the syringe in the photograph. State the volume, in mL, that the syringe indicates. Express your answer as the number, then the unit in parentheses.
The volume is 6.5 (mL)
